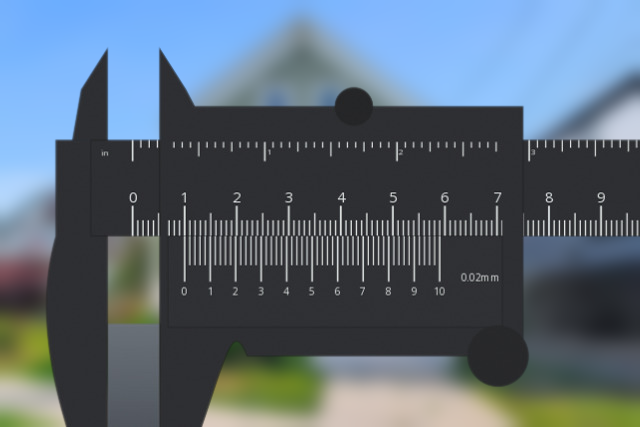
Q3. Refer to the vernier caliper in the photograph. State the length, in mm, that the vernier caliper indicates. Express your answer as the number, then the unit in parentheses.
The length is 10.0 (mm)
